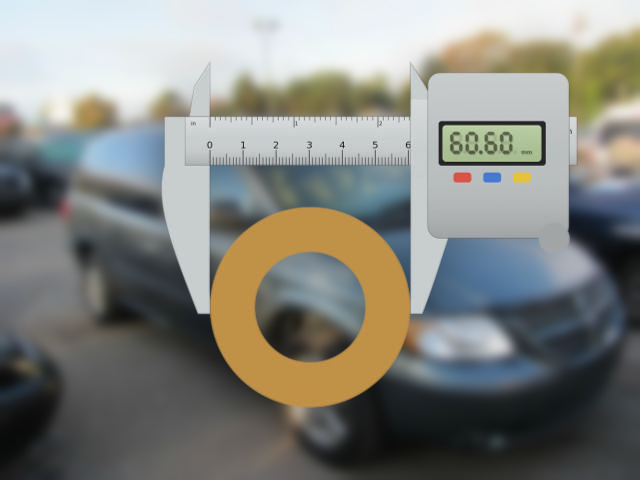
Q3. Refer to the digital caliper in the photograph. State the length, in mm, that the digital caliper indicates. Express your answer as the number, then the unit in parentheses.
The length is 60.60 (mm)
